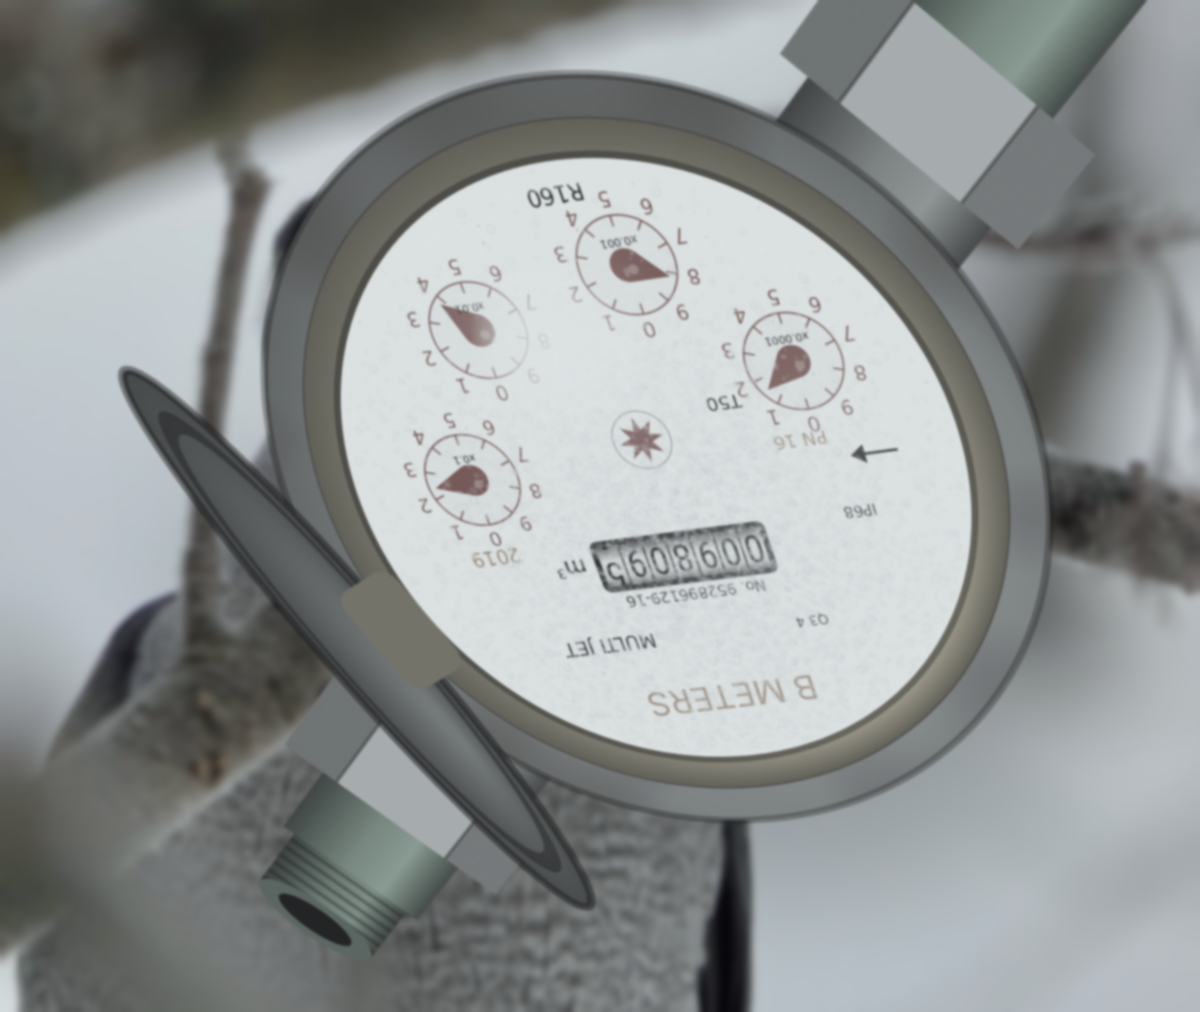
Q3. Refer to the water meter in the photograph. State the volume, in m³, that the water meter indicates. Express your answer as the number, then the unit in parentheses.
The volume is 98095.2381 (m³)
